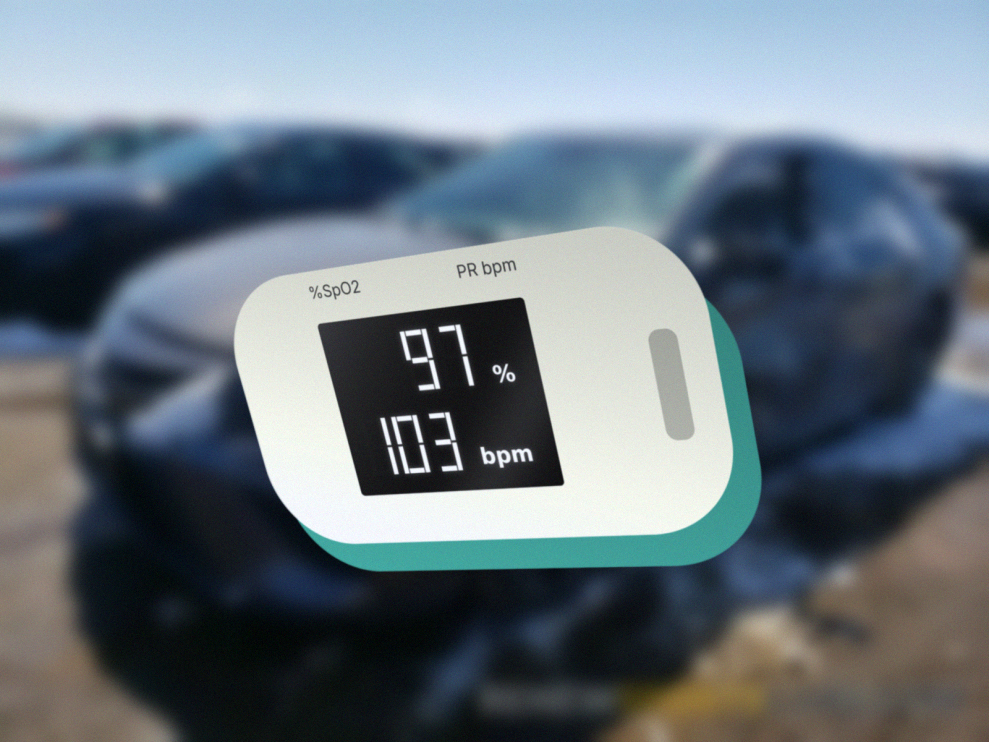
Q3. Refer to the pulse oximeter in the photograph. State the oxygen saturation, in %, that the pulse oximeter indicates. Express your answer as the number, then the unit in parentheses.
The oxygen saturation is 97 (%)
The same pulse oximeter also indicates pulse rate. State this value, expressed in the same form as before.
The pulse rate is 103 (bpm)
